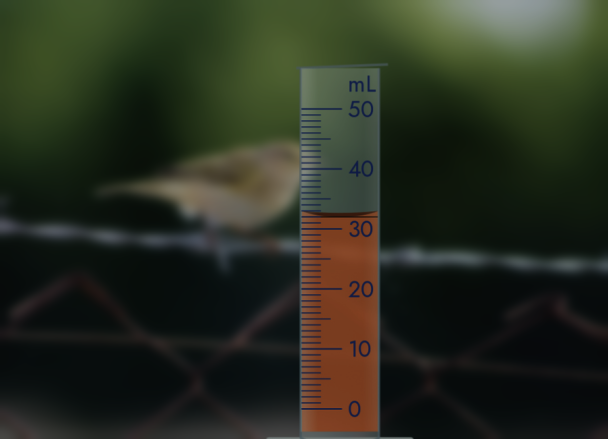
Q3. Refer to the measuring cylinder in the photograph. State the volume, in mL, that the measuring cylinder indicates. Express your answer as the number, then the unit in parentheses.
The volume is 32 (mL)
